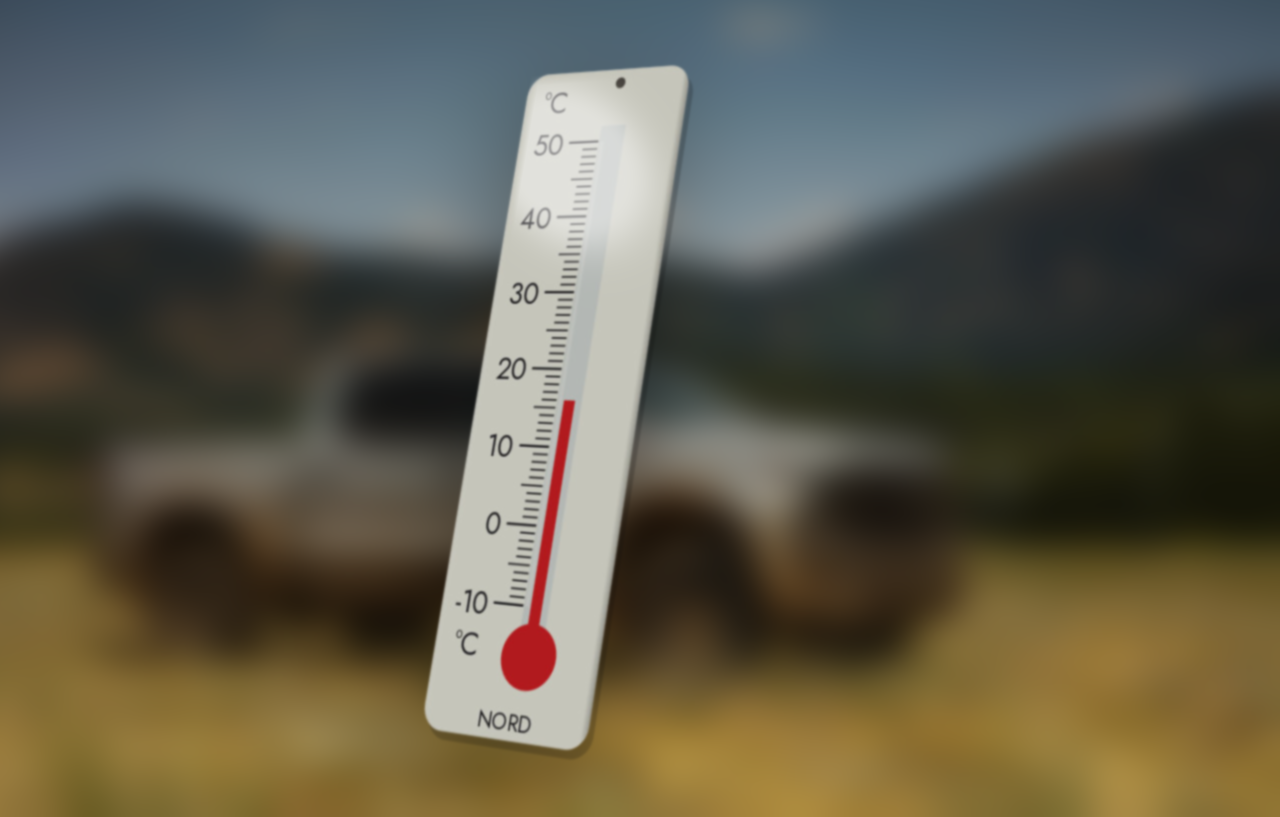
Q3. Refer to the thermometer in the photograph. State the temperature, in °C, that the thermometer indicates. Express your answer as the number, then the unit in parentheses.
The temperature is 16 (°C)
